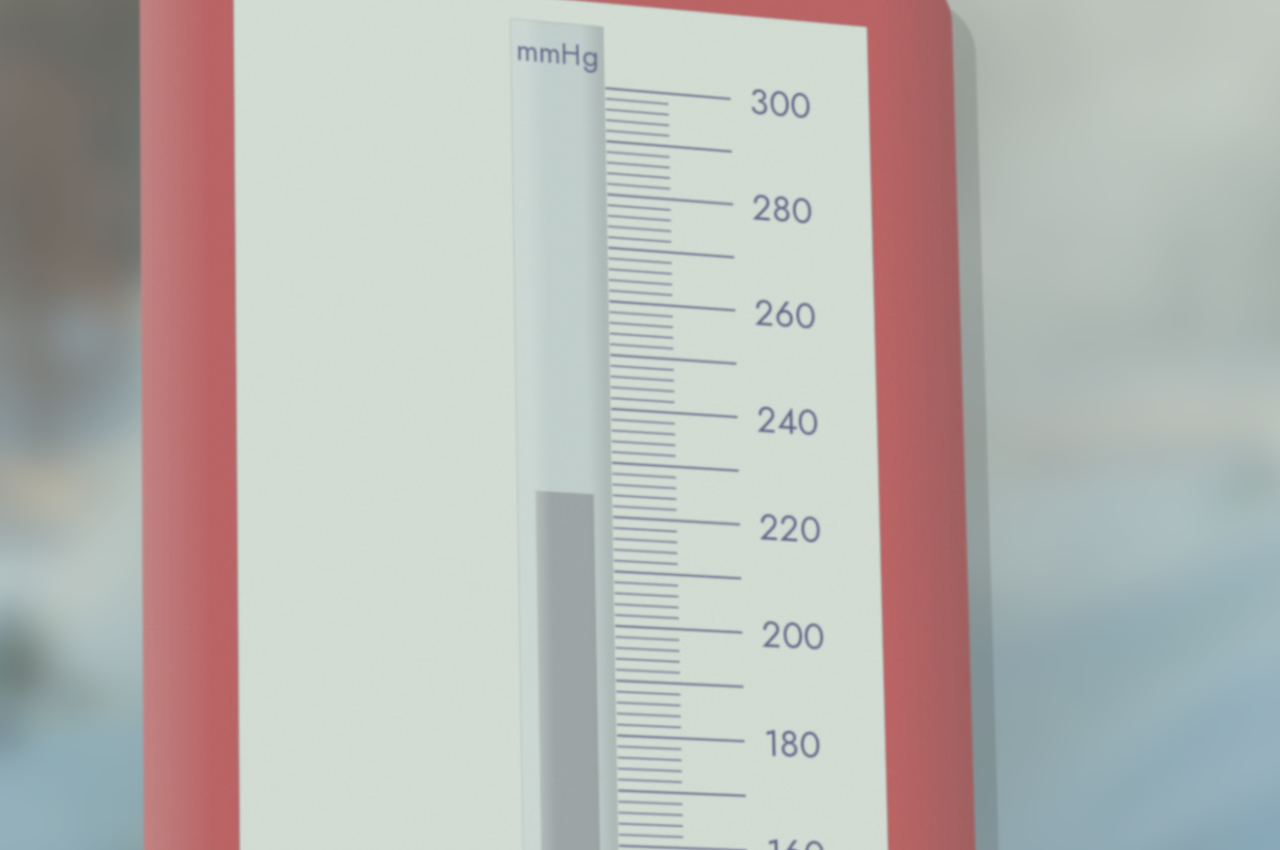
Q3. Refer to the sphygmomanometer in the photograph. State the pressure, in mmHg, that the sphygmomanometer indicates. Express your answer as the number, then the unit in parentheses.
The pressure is 224 (mmHg)
